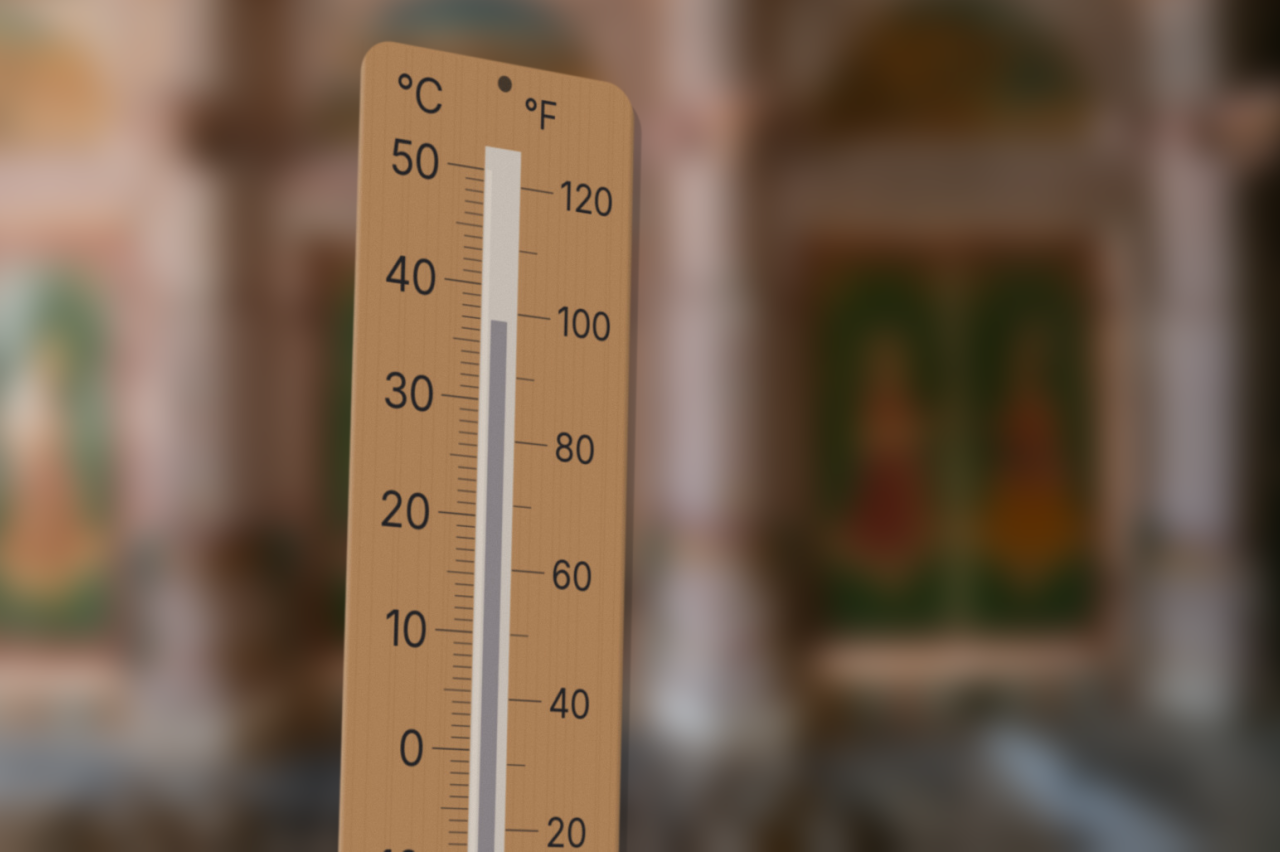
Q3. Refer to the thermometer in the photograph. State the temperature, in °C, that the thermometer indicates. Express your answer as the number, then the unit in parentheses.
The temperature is 37 (°C)
